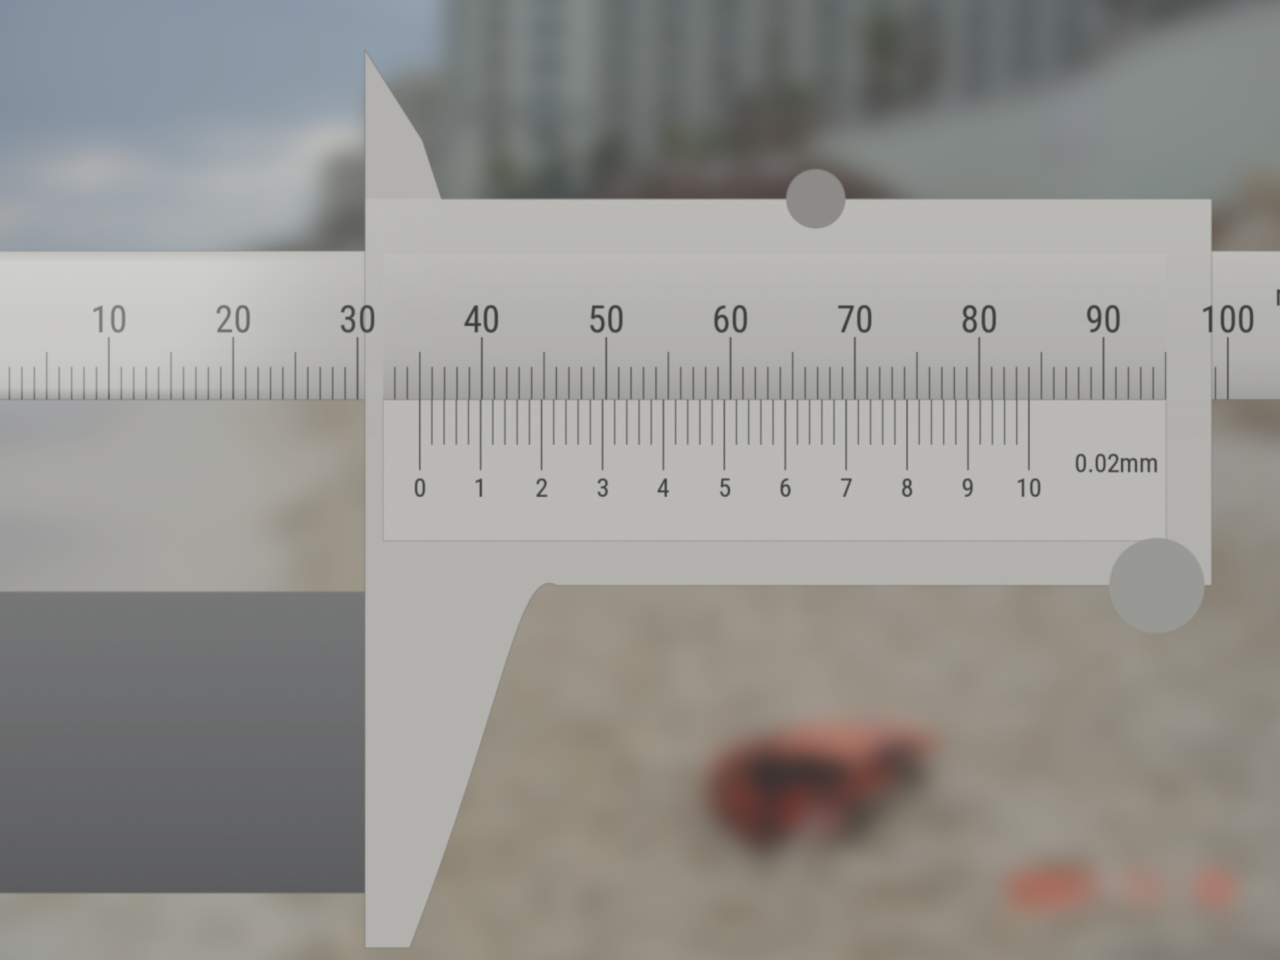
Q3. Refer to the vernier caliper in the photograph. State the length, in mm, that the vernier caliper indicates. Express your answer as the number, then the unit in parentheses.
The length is 35.0 (mm)
